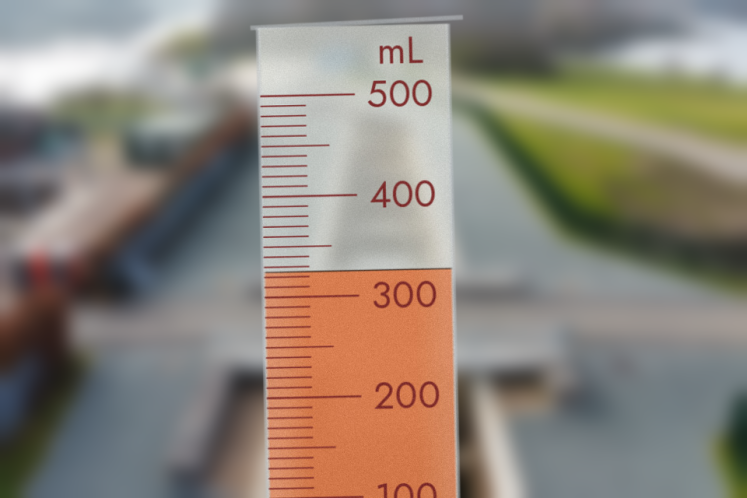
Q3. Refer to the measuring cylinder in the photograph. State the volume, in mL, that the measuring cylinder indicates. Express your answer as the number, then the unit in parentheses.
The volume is 325 (mL)
